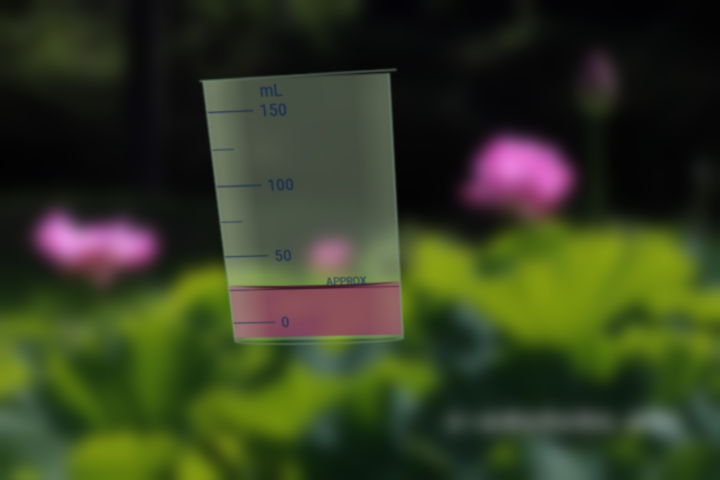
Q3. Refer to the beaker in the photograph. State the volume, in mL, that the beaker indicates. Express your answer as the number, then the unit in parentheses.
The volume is 25 (mL)
